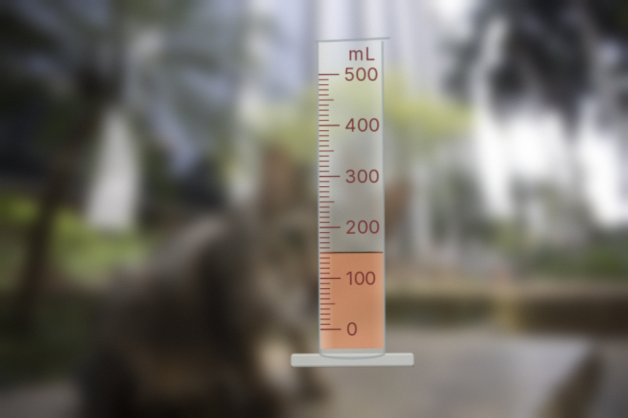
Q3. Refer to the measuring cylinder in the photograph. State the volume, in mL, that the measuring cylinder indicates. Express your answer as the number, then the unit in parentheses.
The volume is 150 (mL)
